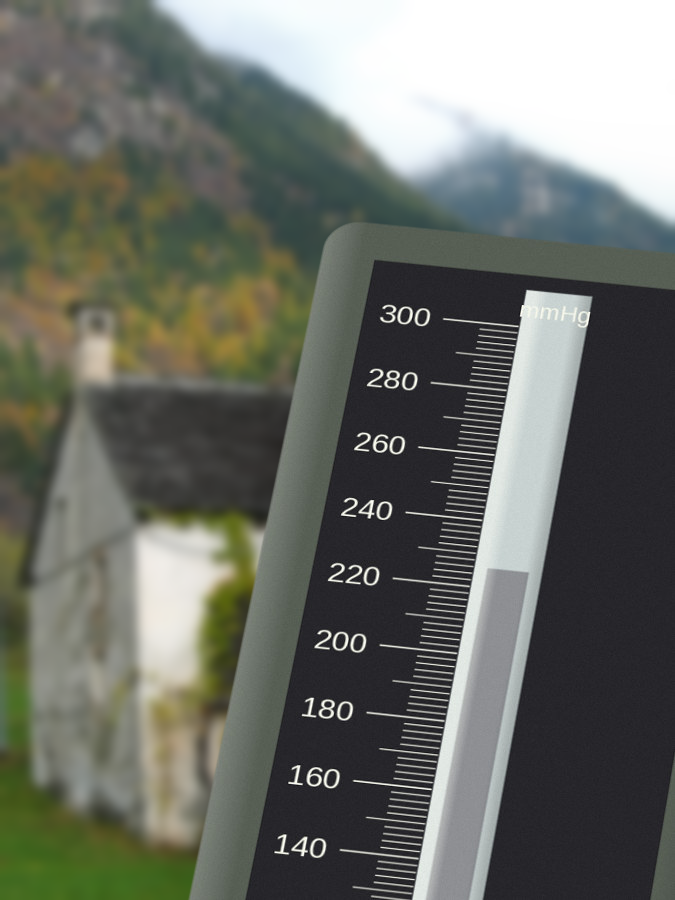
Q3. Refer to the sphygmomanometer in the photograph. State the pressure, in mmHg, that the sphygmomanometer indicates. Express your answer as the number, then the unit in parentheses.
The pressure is 226 (mmHg)
